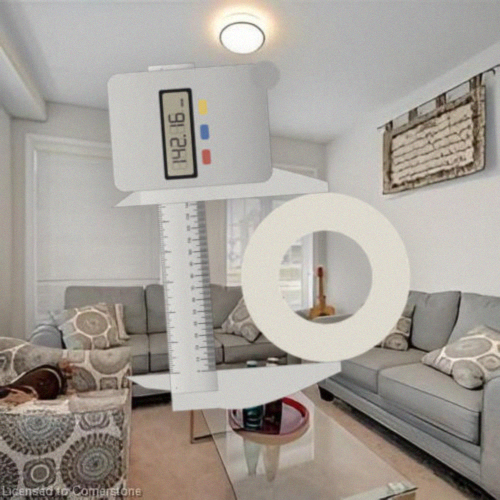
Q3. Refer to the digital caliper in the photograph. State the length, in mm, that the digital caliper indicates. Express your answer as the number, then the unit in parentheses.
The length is 142.16 (mm)
